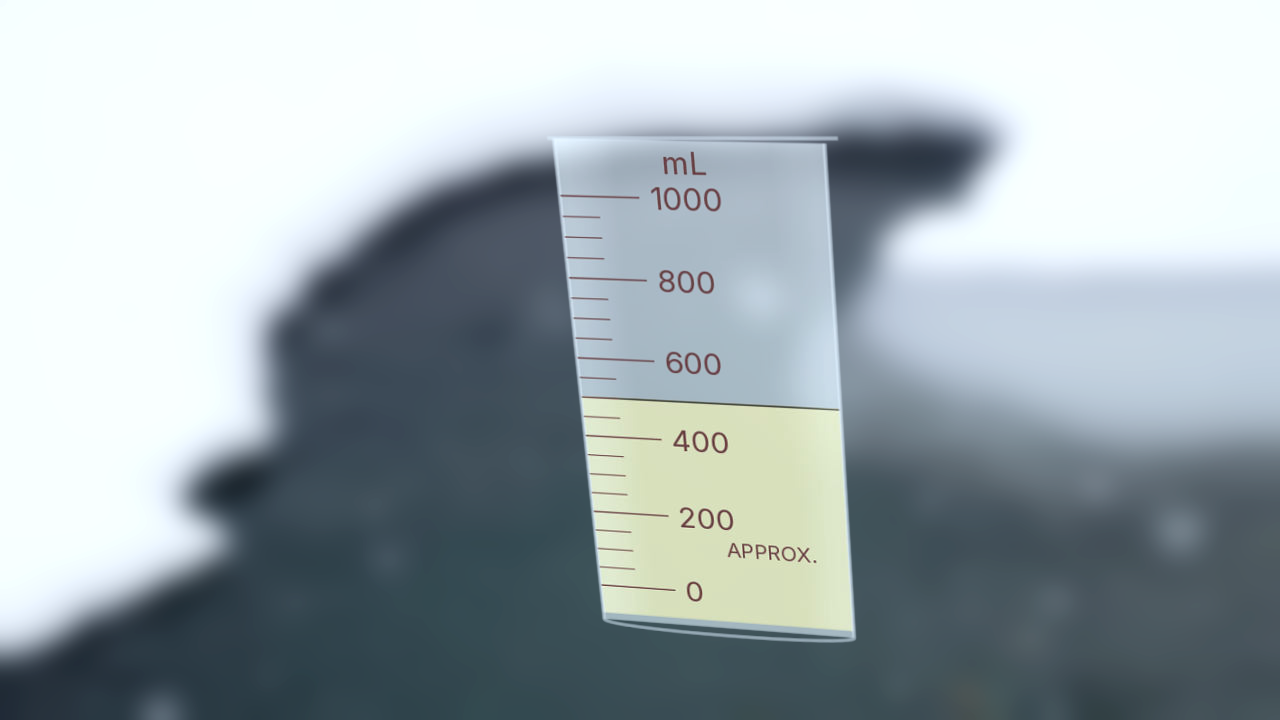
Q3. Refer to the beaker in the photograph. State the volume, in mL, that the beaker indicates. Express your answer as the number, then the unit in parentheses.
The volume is 500 (mL)
